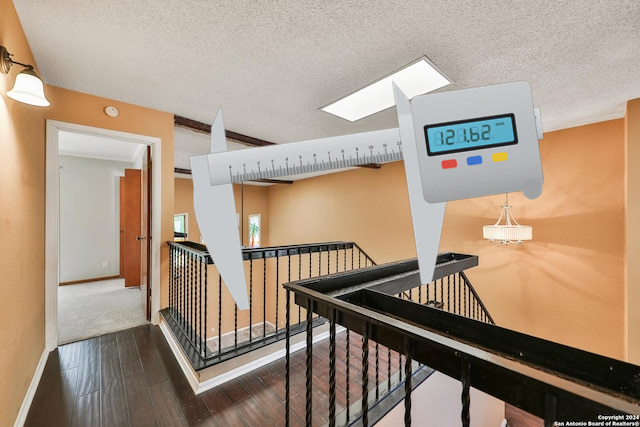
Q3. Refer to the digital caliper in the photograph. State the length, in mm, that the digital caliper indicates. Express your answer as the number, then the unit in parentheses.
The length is 121.62 (mm)
